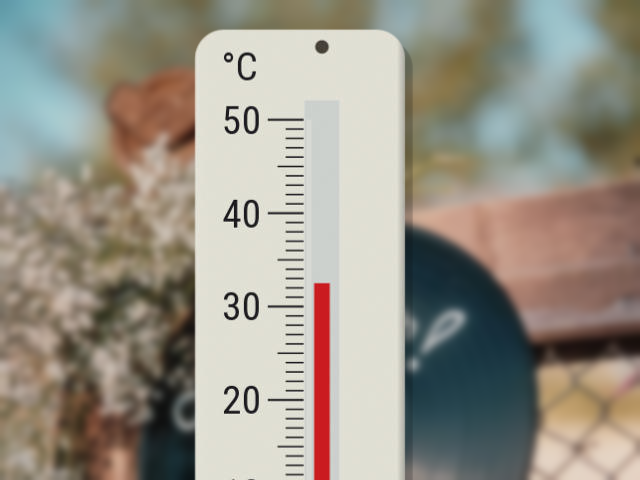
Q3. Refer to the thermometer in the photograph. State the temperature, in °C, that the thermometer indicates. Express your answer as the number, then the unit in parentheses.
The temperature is 32.5 (°C)
